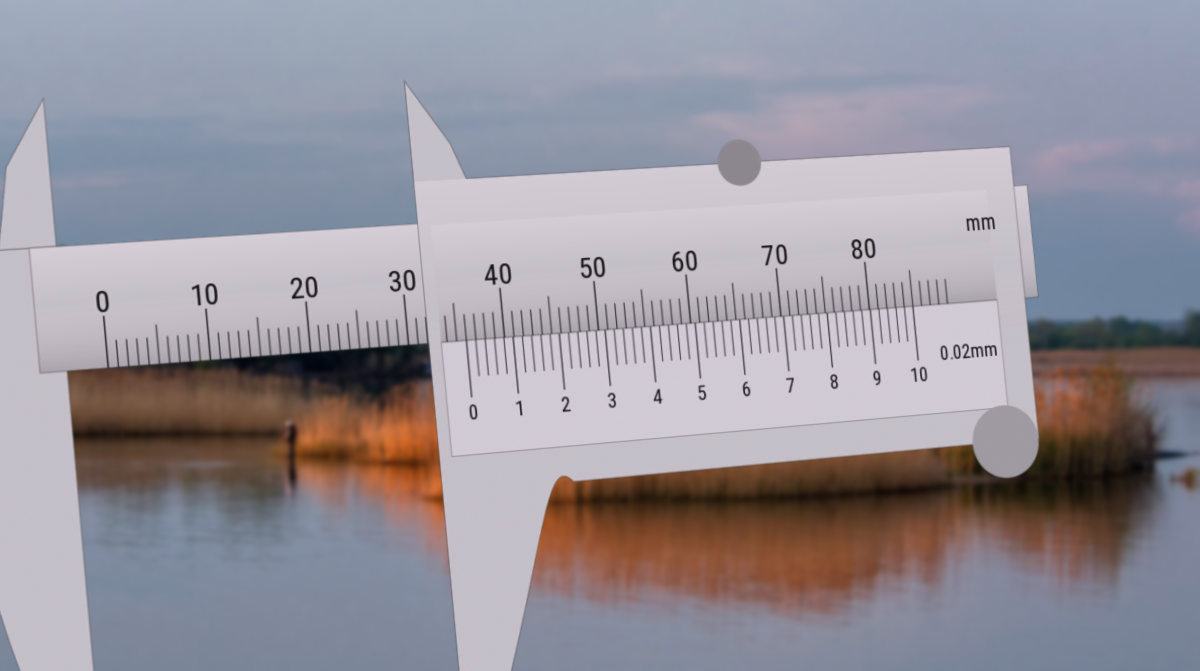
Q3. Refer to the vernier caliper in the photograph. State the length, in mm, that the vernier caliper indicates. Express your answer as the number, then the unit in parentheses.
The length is 36.0 (mm)
